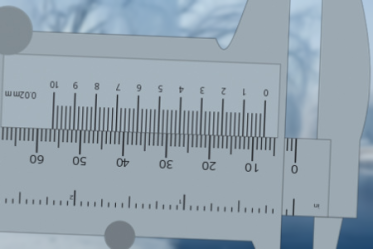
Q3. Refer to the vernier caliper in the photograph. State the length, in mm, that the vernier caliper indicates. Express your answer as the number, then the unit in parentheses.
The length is 7.5 (mm)
